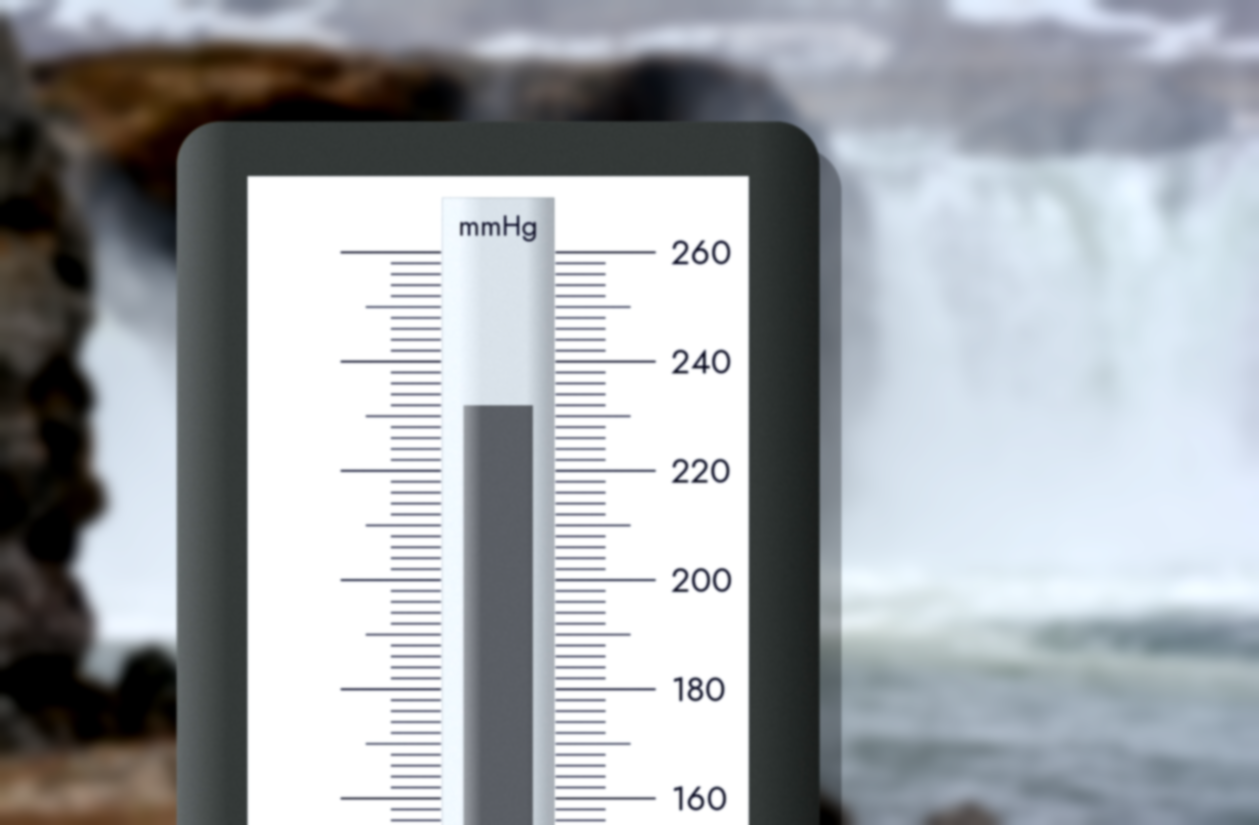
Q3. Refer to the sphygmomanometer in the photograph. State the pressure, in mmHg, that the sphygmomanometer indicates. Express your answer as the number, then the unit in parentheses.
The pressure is 232 (mmHg)
